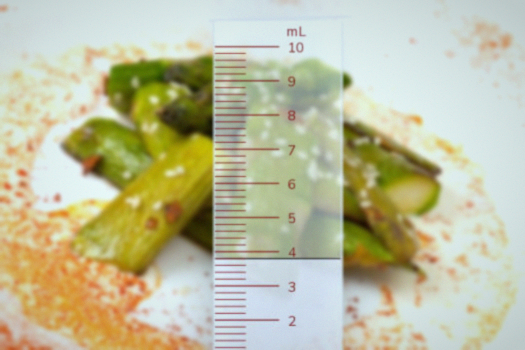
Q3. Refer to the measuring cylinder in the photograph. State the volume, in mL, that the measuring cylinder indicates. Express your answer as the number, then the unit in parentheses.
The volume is 3.8 (mL)
